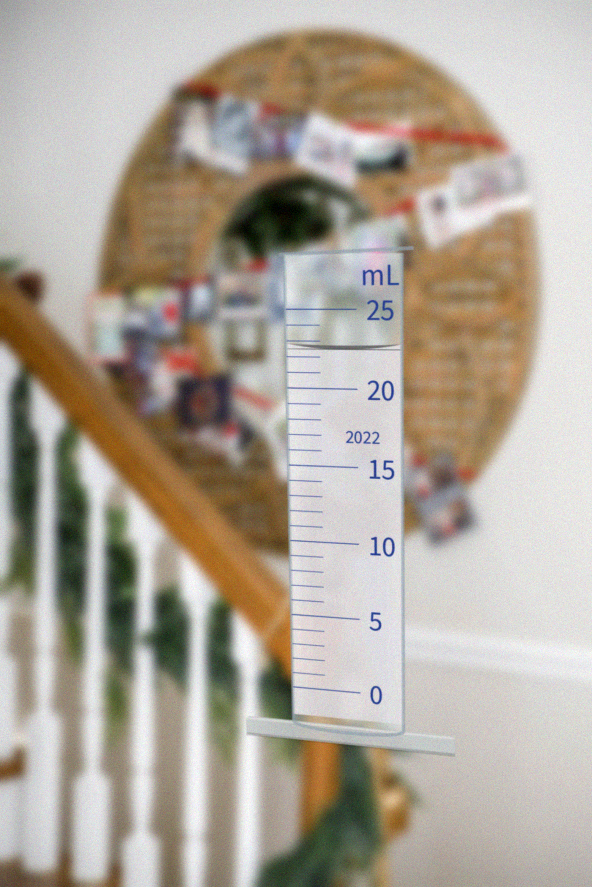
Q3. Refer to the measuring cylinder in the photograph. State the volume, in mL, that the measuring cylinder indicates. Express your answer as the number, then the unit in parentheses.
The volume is 22.5 (mL)
